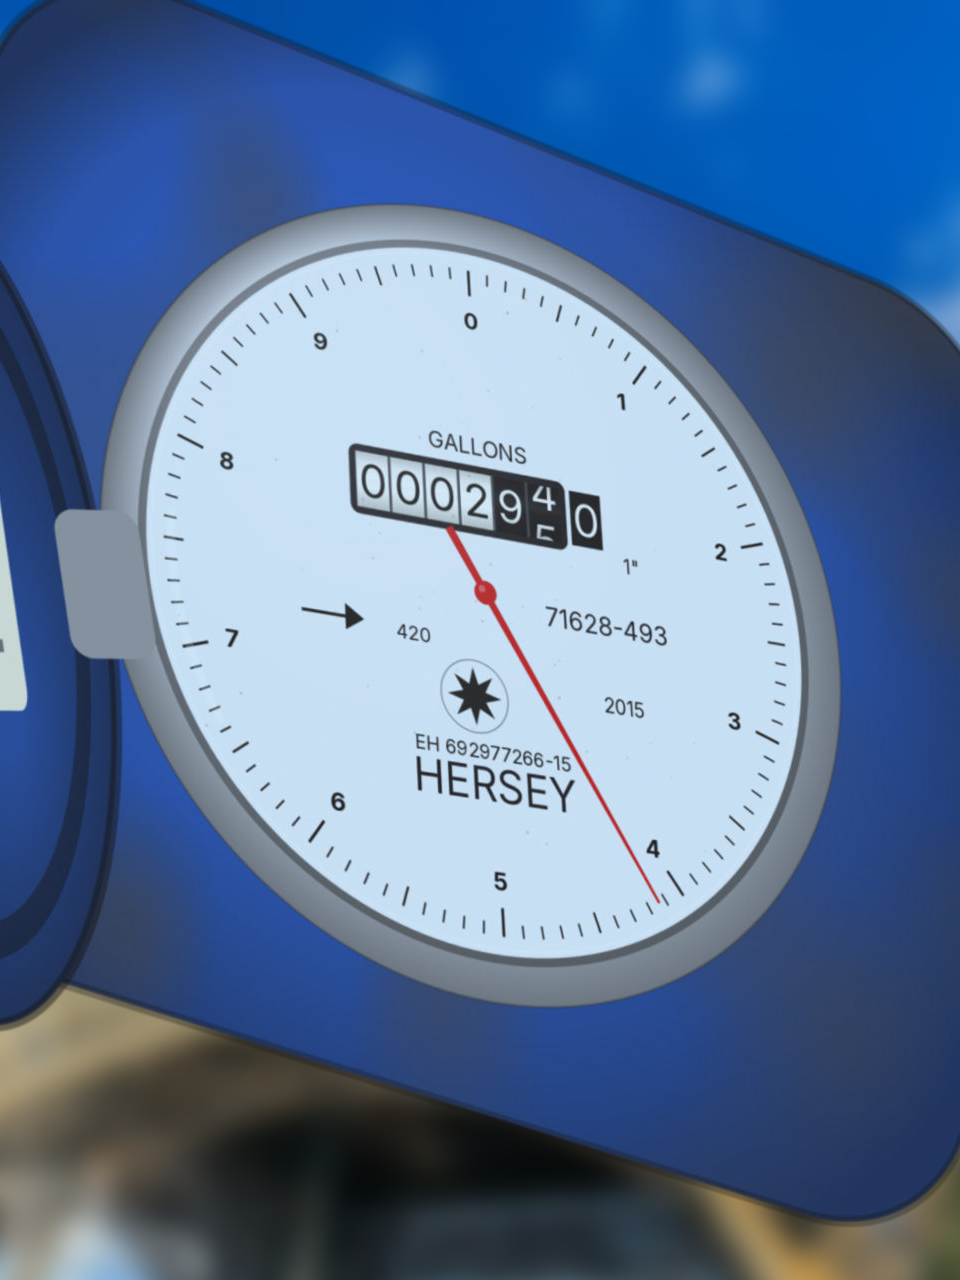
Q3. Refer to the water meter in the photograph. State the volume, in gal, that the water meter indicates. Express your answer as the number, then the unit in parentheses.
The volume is 2944.1 (gal)
